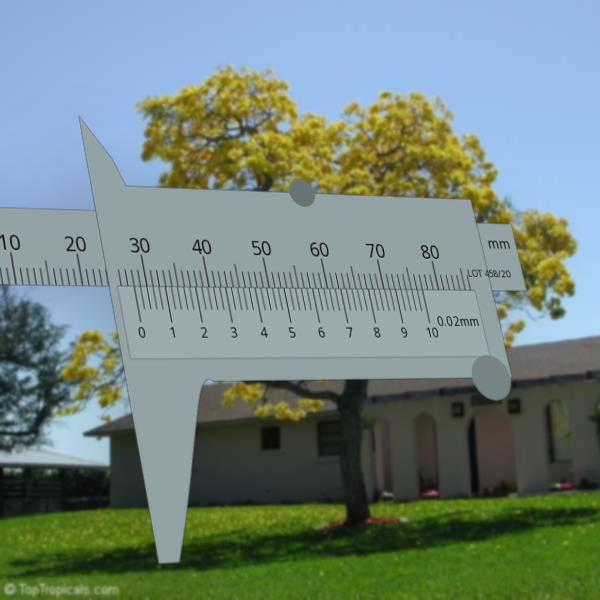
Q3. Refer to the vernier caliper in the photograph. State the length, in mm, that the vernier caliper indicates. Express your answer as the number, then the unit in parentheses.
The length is 28.0 (mm)
